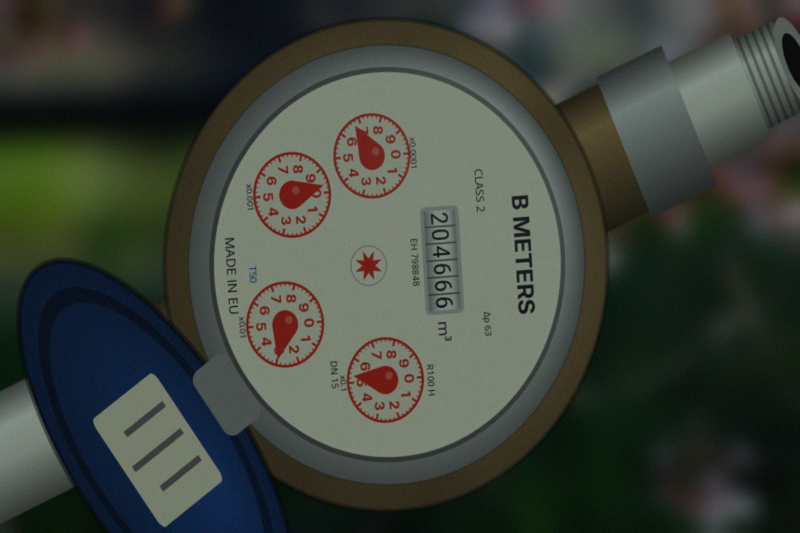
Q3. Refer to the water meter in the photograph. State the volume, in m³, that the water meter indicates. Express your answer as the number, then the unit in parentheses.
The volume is 204666.5296 (m³)
